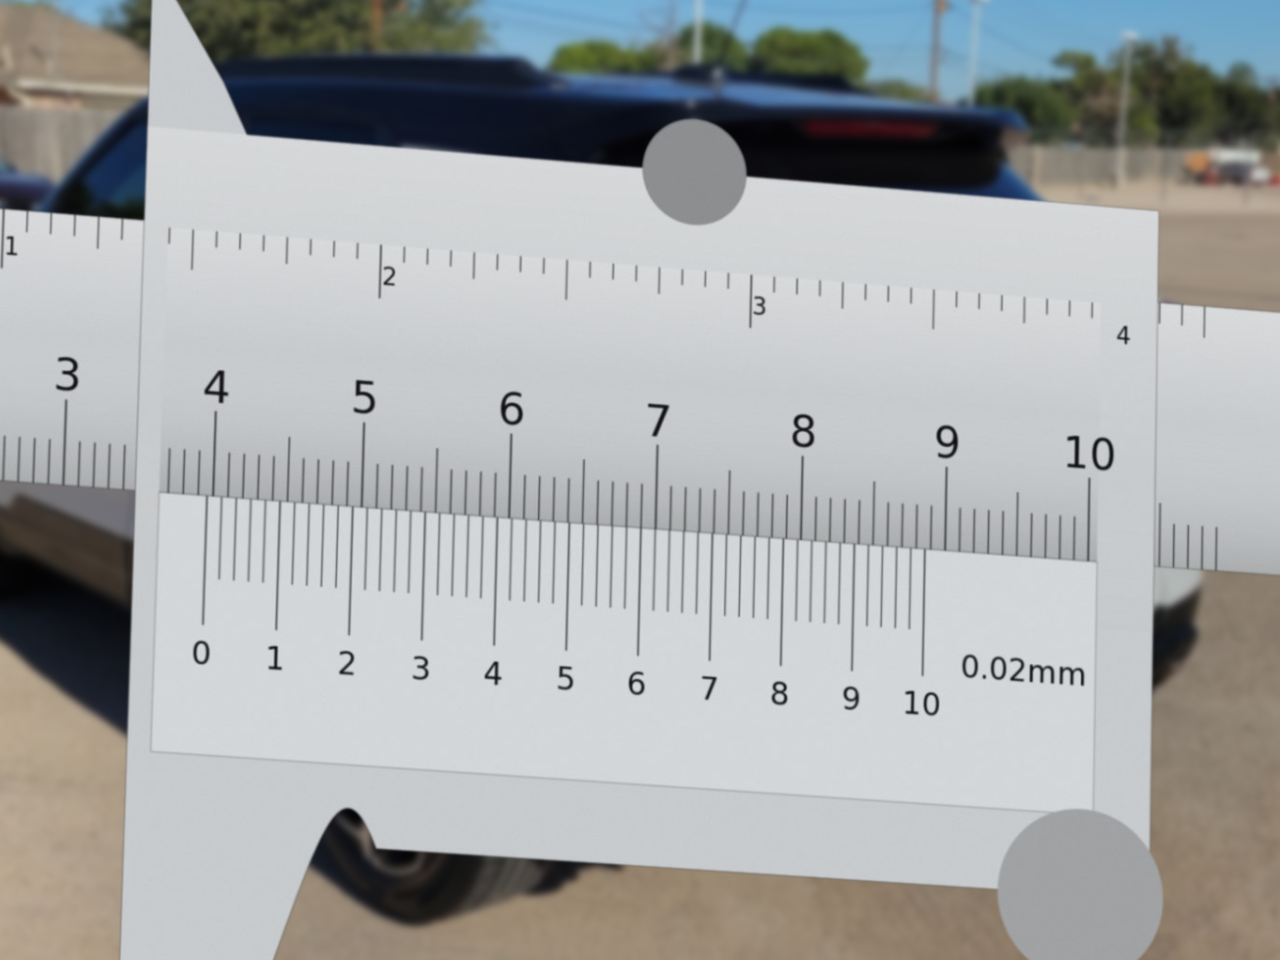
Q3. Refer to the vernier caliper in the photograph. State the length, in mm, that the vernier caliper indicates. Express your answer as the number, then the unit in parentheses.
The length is 39.6 (mm)
